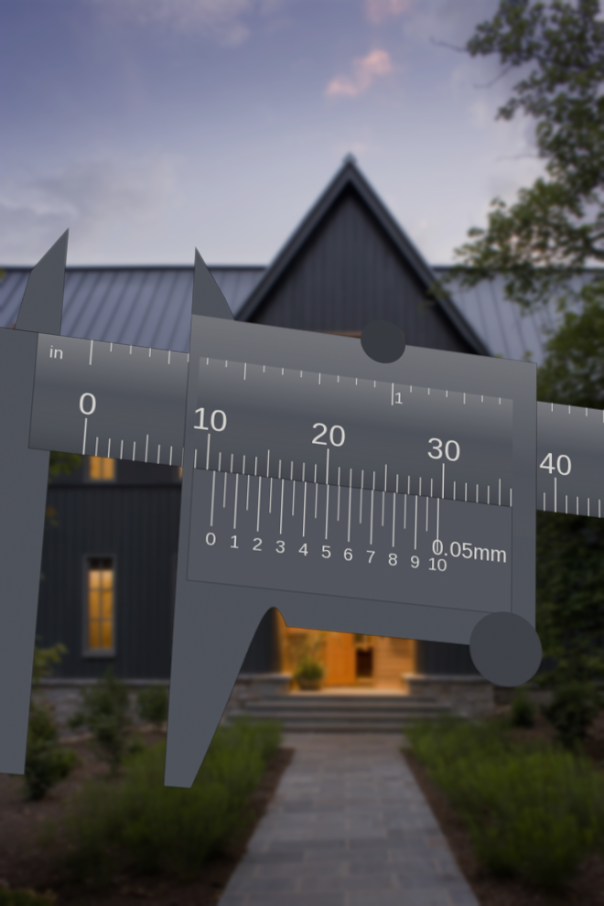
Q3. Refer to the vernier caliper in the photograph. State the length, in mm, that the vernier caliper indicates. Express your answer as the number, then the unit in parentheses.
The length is 10.6 (mm)
